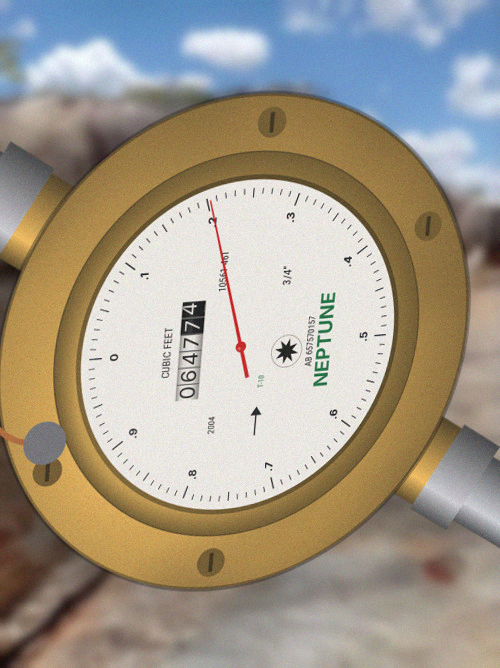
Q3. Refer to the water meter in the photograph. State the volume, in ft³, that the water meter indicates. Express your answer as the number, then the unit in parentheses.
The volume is 64774.20 (ft³)
